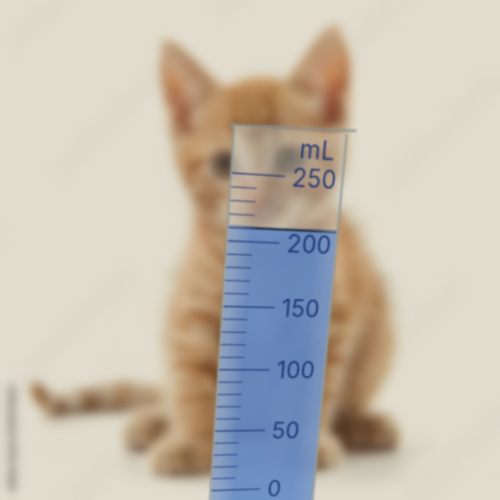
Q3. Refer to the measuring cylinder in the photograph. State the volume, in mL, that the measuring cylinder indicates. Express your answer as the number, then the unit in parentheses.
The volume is 210 (mL)
